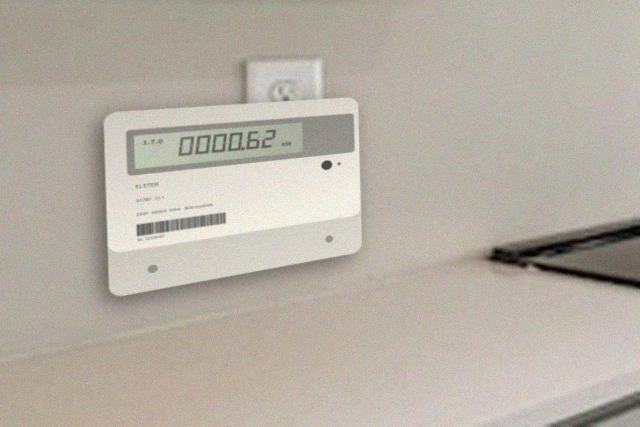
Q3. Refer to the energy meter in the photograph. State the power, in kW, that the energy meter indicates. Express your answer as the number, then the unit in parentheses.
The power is 0.62 (kW)
